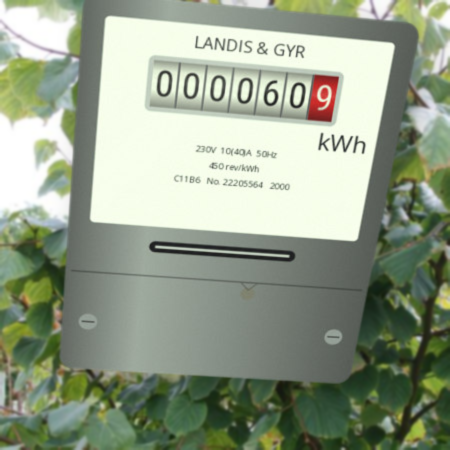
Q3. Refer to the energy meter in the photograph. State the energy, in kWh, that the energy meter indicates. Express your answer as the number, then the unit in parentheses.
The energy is 60.9 (kWh)
